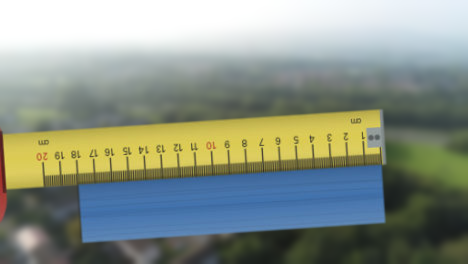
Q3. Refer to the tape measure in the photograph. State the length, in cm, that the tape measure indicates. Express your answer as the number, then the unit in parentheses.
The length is 18 (cm)
